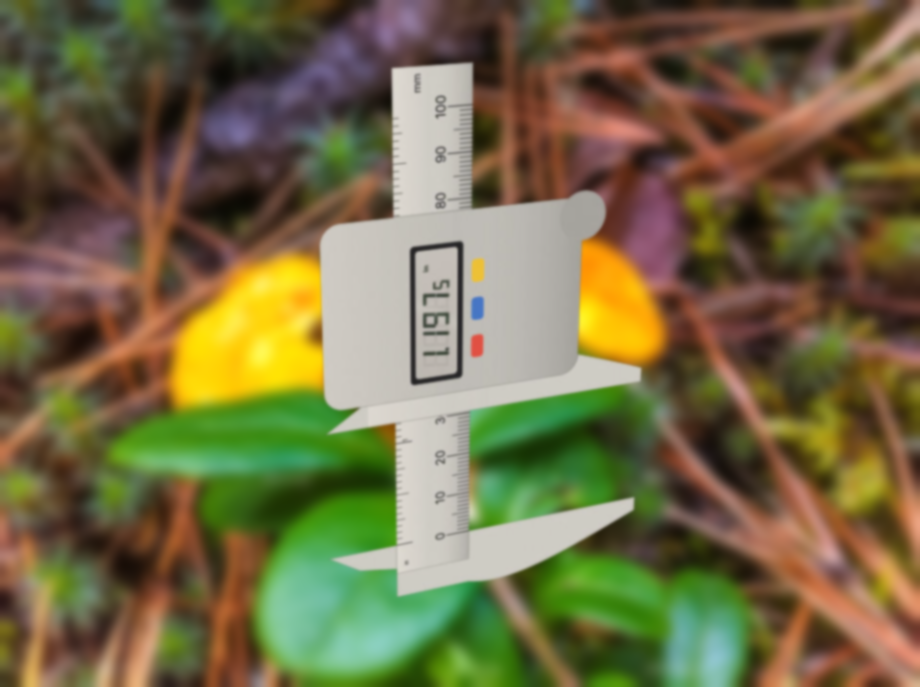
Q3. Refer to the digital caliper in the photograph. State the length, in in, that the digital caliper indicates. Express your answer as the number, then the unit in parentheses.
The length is 1.1975 (in)
